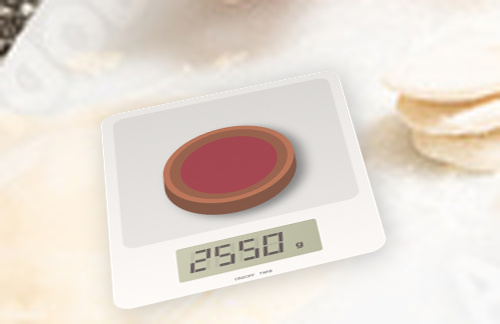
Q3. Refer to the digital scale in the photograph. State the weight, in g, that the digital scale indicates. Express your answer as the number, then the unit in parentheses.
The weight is 2550 (g)
